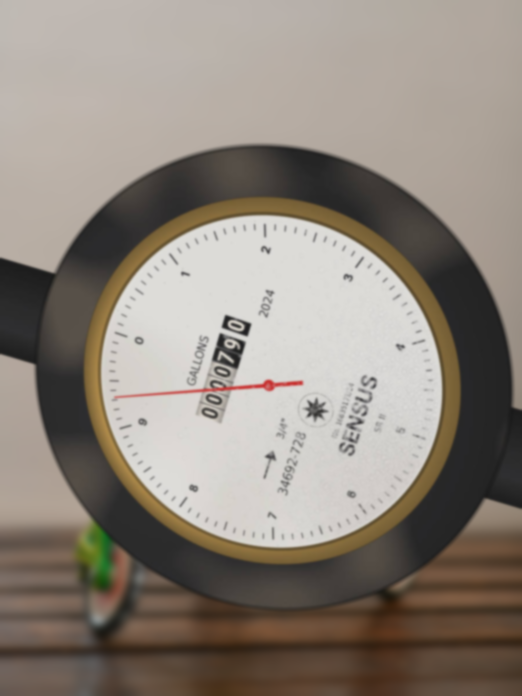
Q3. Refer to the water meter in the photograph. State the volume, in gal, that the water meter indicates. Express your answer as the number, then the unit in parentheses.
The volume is 789.3 (gal)
